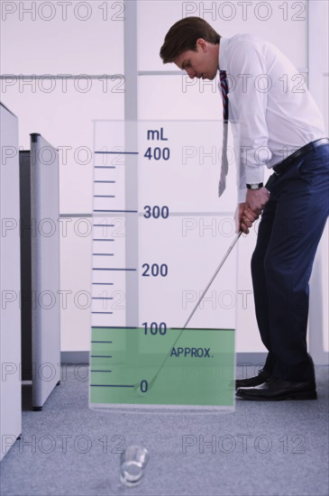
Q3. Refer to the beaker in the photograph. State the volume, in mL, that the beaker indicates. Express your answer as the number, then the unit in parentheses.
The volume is 100 (mL)
